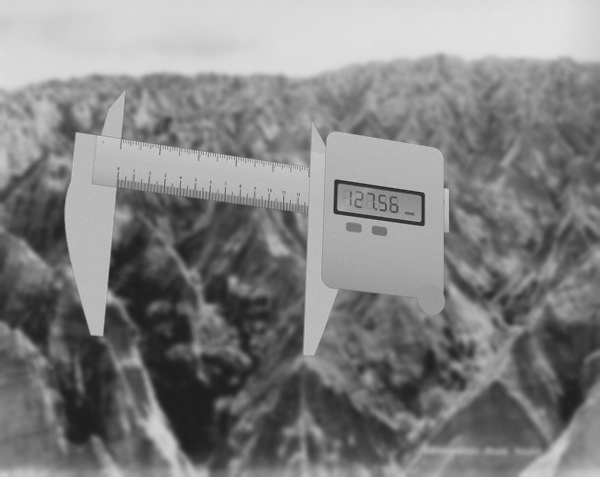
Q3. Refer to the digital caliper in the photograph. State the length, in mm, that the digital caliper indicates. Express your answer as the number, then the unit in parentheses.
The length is 127.56 (mm)
